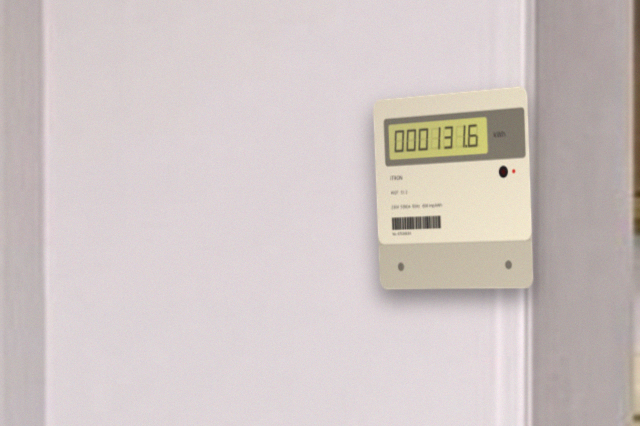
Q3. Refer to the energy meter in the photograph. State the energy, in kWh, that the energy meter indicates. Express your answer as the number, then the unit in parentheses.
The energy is 131.6 (kWh)
